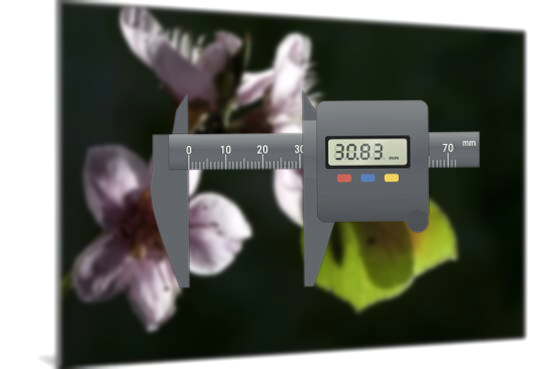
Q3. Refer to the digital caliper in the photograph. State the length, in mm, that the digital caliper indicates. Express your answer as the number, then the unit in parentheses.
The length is 30.83 (mm)
